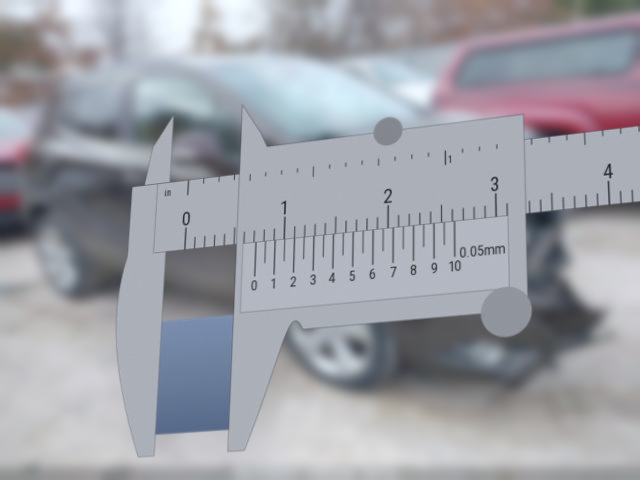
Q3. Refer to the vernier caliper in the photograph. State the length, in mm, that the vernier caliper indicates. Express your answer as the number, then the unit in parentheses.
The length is 7.2 (mm)
